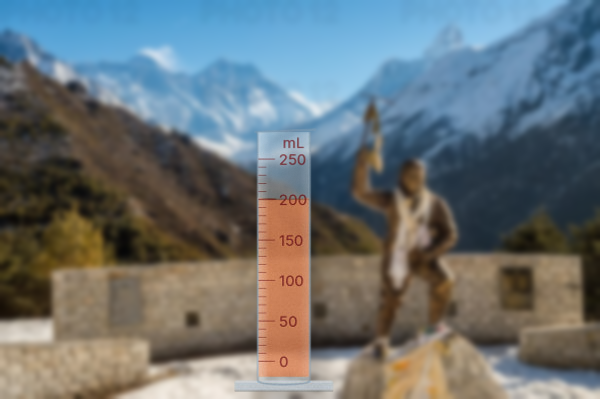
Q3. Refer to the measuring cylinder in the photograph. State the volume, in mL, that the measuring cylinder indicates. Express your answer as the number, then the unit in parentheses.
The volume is 200 (mL)
